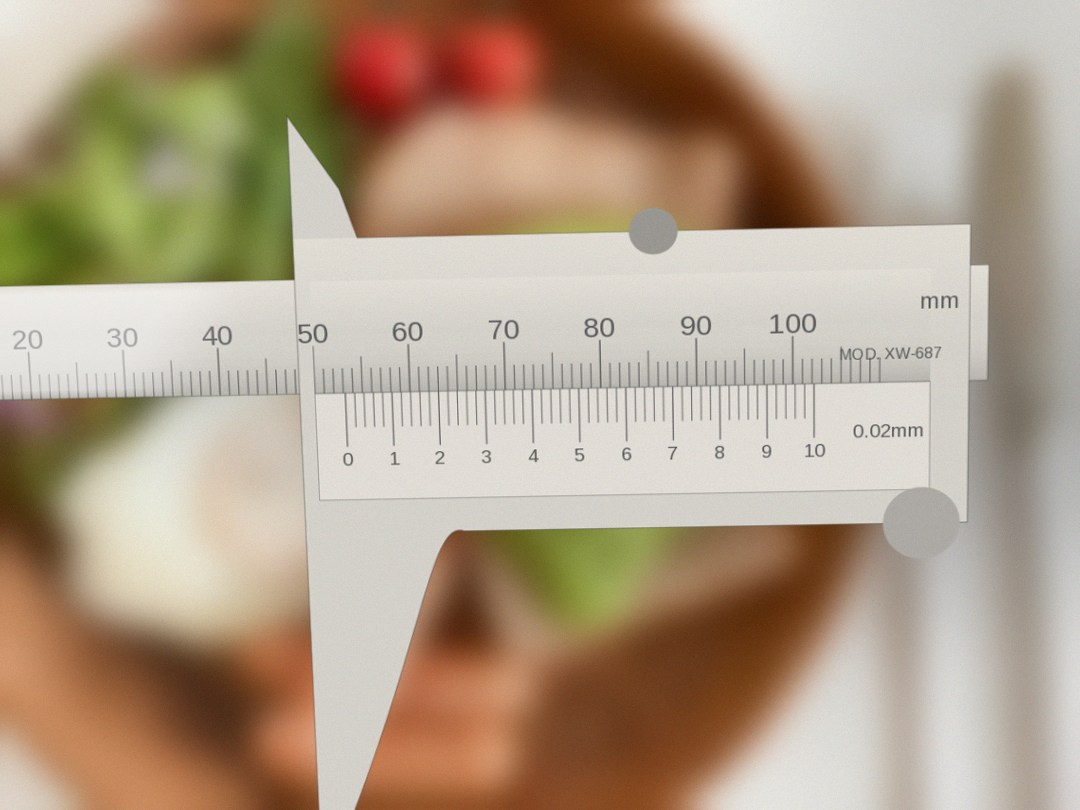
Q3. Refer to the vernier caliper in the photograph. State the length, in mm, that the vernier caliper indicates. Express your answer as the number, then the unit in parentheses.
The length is 53.2 (mm)
